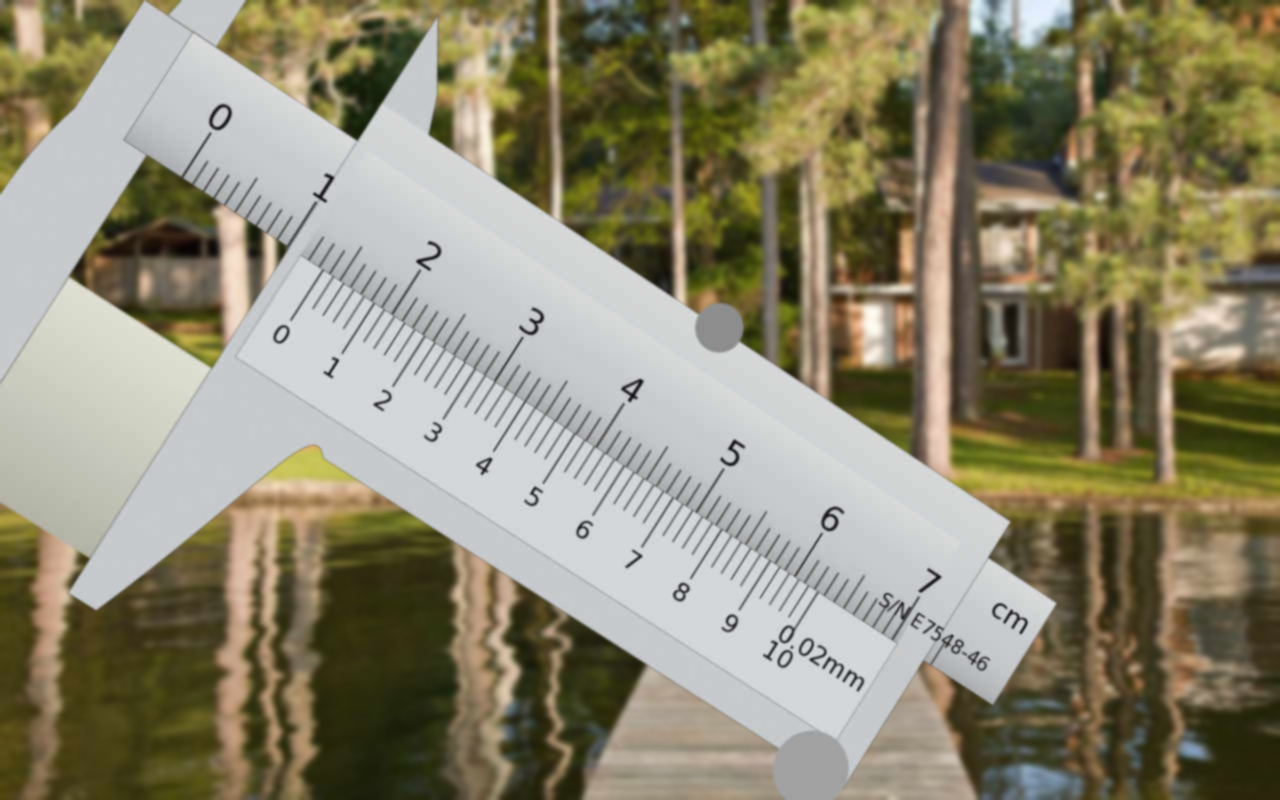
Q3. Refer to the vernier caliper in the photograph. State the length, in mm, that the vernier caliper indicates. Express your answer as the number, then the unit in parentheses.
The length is 13.4 (mm)
